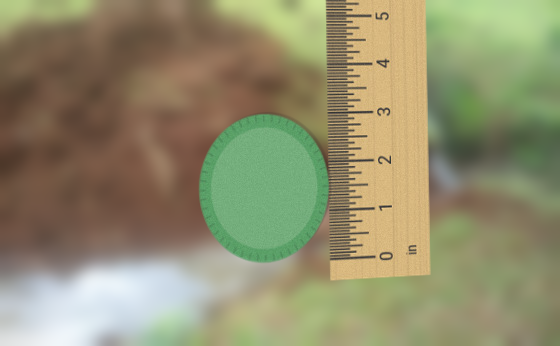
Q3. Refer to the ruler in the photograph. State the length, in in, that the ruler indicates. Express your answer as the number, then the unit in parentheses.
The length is 3 (in)
